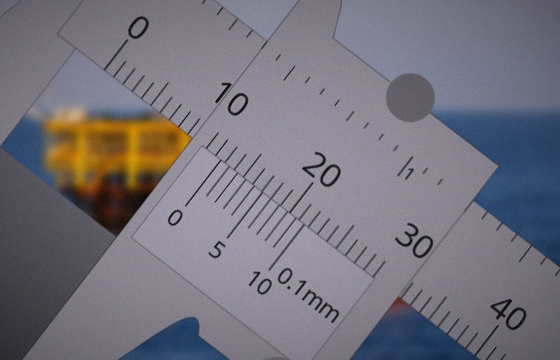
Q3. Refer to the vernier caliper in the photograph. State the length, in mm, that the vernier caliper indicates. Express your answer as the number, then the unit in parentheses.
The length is 12.6 (mm)
